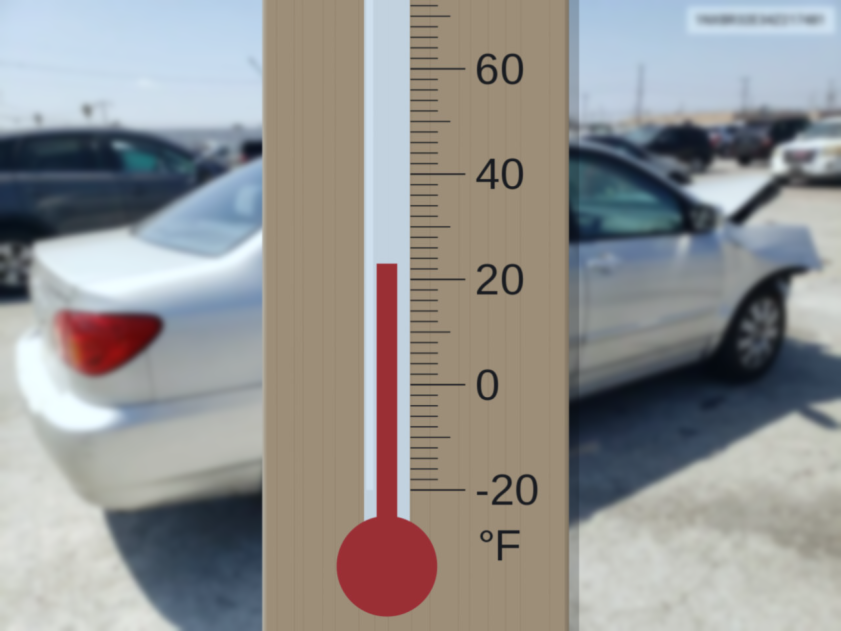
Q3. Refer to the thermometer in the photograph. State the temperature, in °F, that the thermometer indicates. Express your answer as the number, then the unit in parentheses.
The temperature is 23 (°F)
